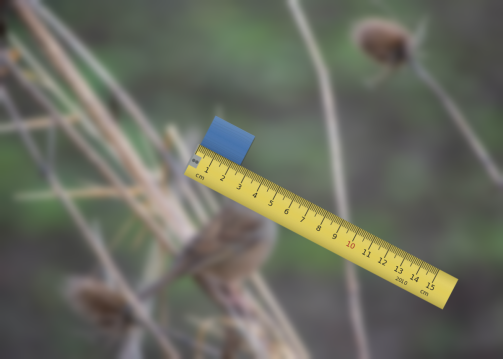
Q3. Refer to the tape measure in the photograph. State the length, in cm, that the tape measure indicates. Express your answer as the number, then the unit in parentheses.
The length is 2.5 (cm)
